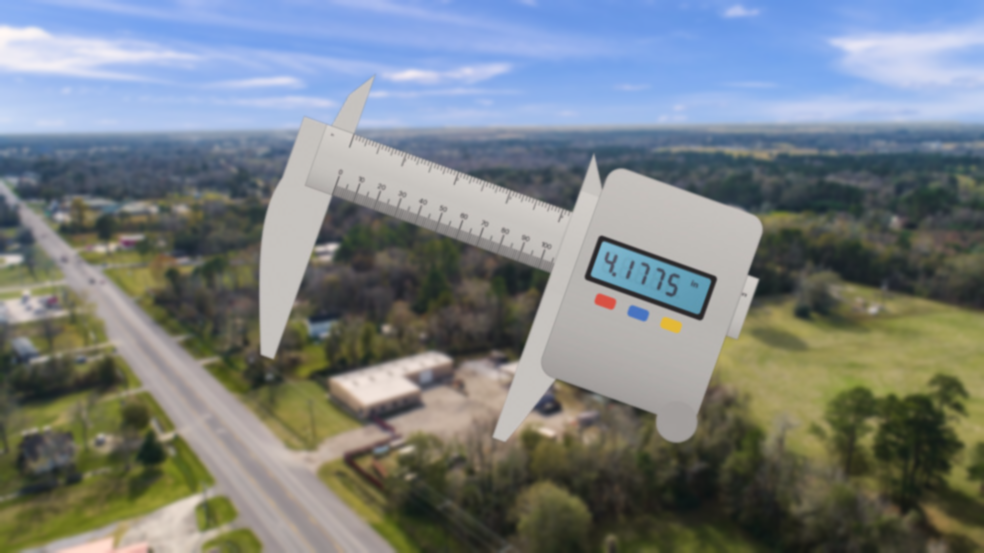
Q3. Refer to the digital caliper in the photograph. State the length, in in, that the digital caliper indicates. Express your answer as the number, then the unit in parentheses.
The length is 4.1775 (in)
